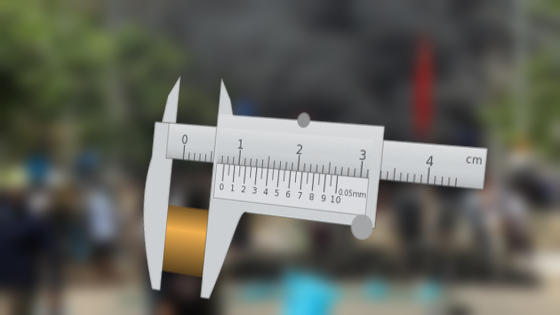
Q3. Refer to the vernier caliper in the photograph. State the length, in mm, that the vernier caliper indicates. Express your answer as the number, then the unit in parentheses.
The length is 7.4 (mm)
